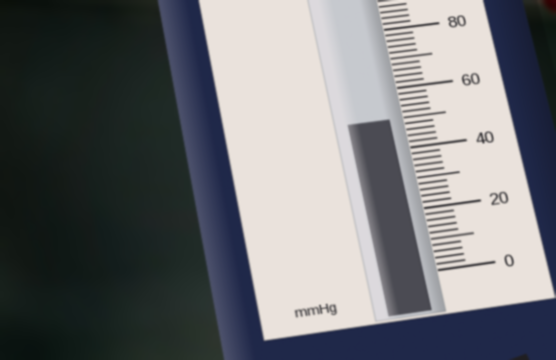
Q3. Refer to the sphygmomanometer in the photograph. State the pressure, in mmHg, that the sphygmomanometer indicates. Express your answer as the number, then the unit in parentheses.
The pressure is 50 (mmHg)
